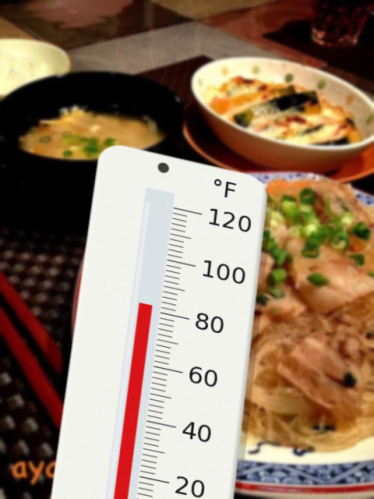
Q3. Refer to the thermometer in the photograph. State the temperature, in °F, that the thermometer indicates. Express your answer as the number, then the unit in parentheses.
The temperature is 82 (°F)
